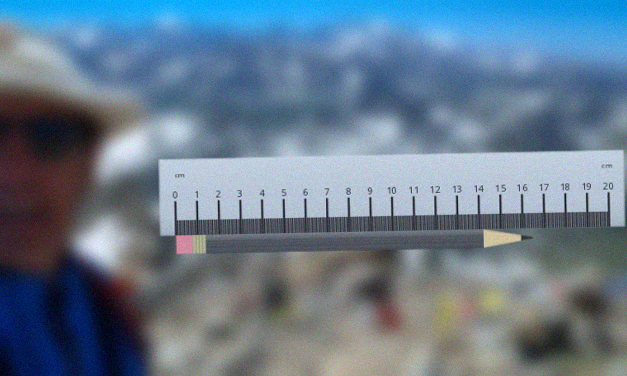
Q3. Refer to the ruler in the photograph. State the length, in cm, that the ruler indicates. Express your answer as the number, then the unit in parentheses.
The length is 16.5 (cm)
